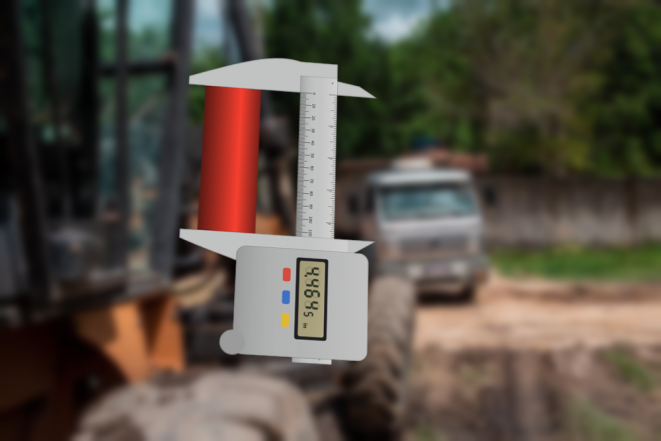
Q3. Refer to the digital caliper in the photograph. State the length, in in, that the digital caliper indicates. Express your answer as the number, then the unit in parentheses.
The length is 4.4645 (in)
